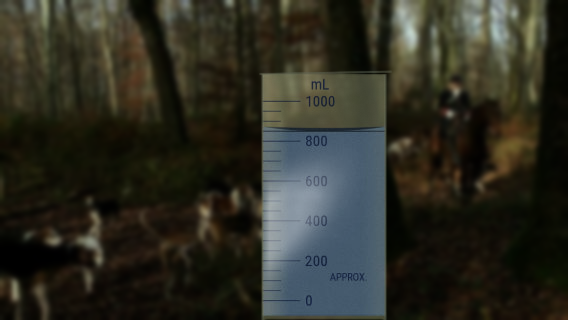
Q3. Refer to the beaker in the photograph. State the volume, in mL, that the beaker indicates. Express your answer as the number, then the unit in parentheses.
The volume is 850 (mL)
